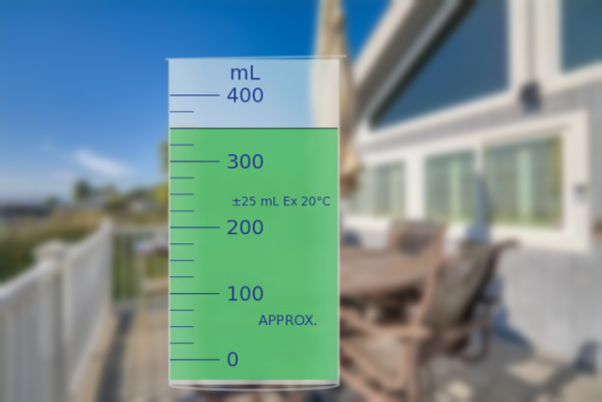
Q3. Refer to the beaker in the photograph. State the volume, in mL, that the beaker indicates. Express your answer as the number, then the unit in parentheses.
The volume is 350 (mL)
